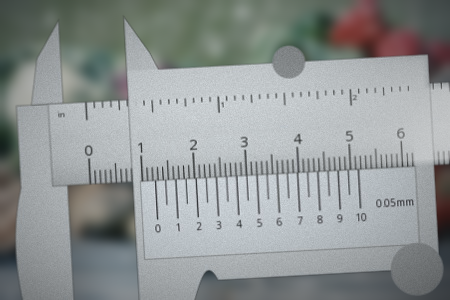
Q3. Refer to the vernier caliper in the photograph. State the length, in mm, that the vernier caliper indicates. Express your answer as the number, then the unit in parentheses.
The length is 12.5 (mm)
